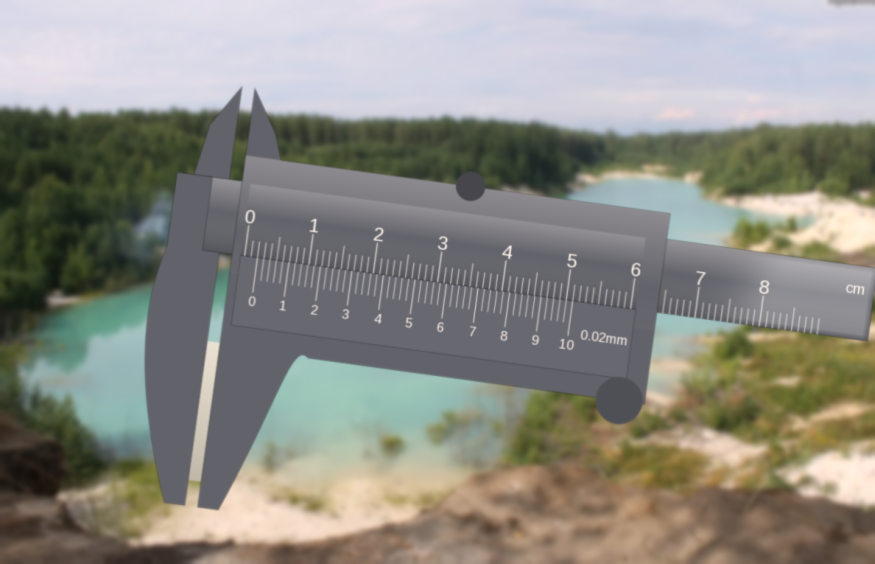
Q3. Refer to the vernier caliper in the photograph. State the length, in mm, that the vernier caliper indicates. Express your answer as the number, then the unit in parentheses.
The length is 2.0 (mm)
